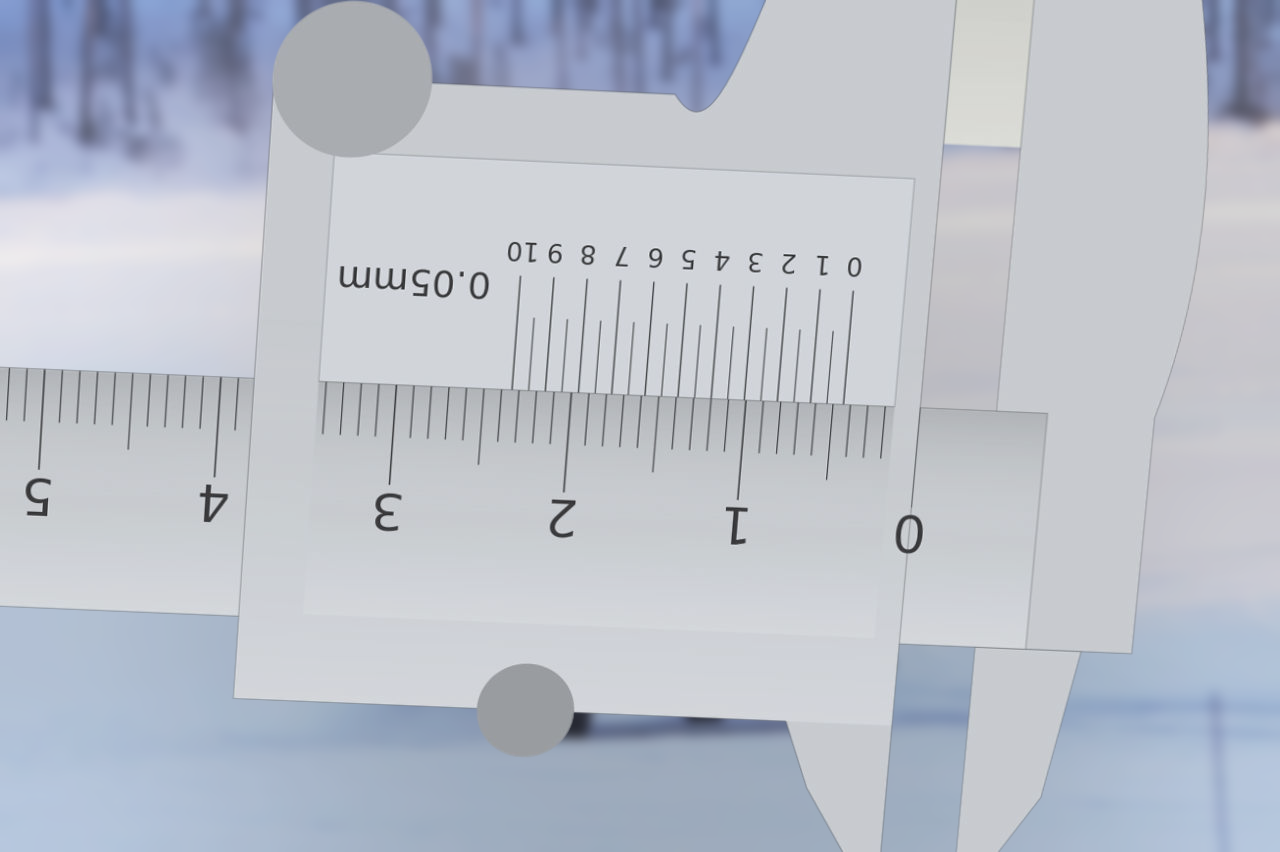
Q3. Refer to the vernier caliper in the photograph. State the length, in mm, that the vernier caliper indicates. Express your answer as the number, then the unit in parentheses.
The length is 4.4 (mm)
